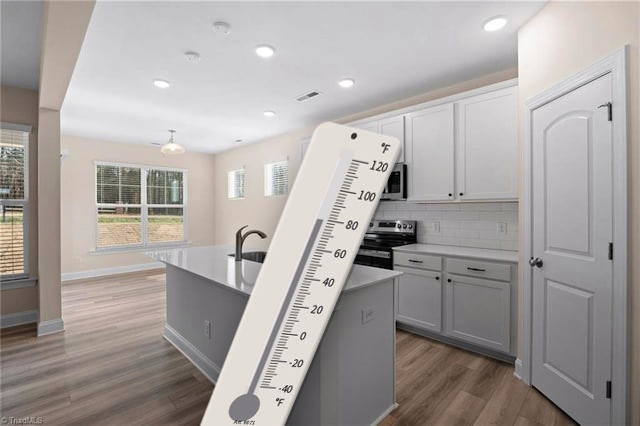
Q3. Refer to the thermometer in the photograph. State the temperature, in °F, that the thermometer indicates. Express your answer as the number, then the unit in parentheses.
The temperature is 80 (°F)
